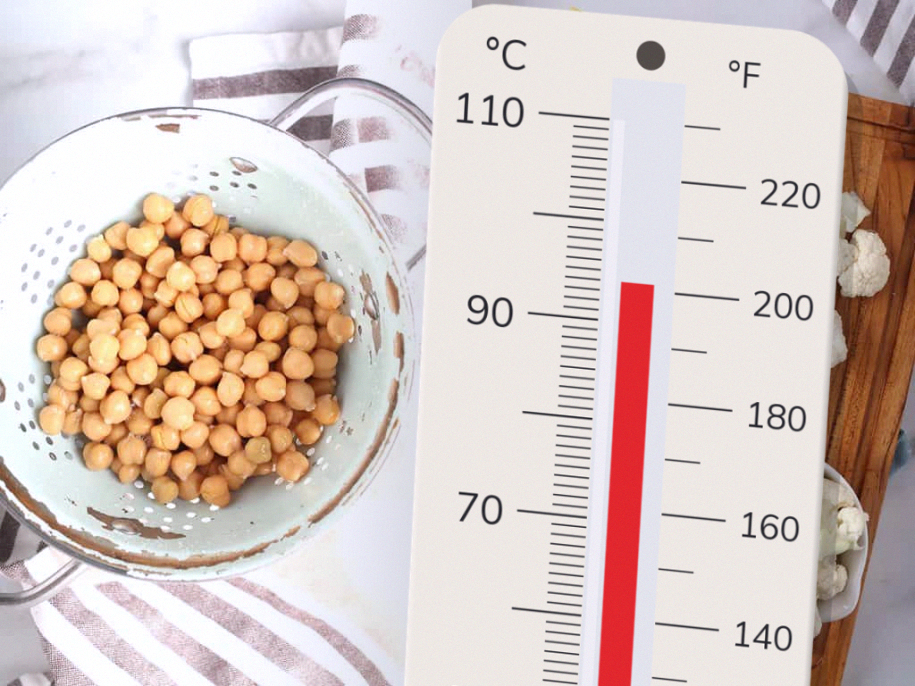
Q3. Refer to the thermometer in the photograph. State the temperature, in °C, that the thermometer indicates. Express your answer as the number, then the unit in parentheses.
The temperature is 94 (°C)
